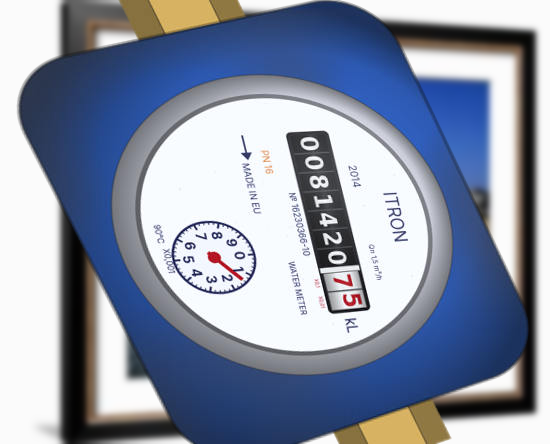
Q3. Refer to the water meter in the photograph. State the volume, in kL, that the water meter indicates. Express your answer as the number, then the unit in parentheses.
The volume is 81420.751 (kL)
